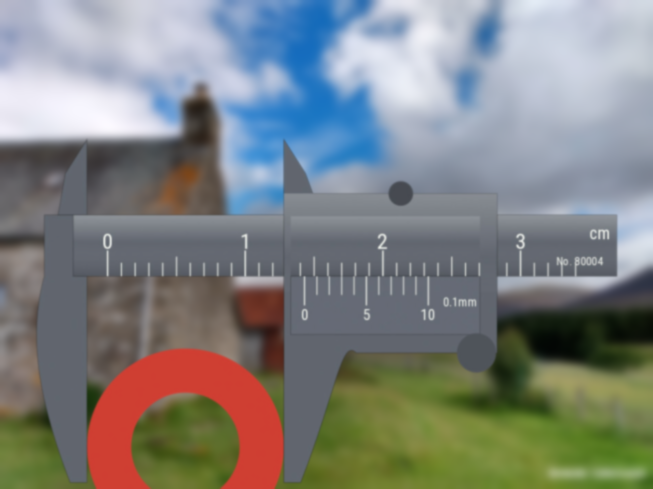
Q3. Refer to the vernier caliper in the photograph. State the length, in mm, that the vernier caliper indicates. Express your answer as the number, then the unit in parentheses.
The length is 14.3 (mm)
